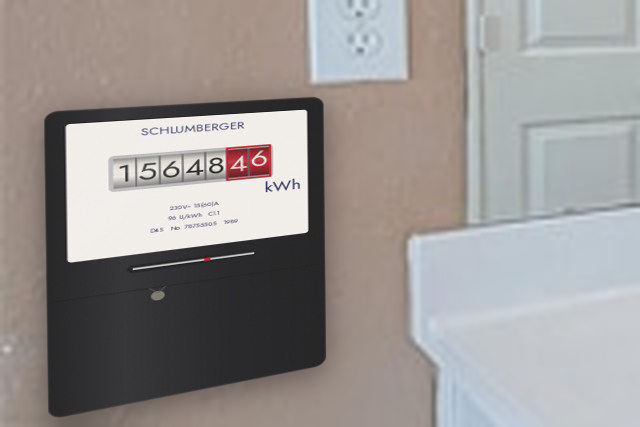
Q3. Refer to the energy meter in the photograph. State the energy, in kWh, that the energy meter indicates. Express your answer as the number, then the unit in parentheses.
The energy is 15648.46 (kWh)
